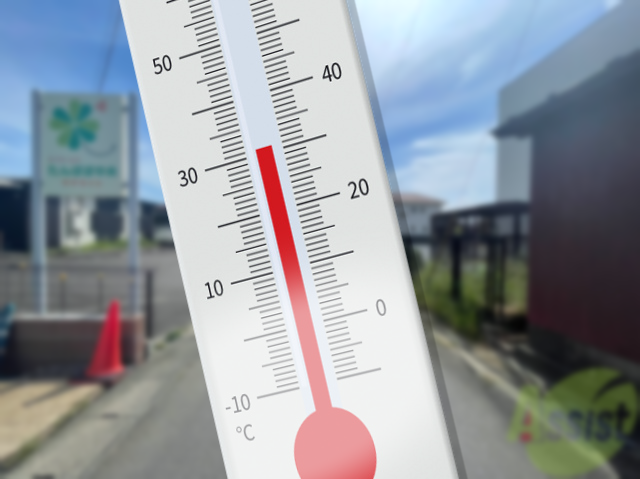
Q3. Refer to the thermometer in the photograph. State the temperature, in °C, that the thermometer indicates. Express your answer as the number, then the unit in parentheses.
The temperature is 31 (°C)
